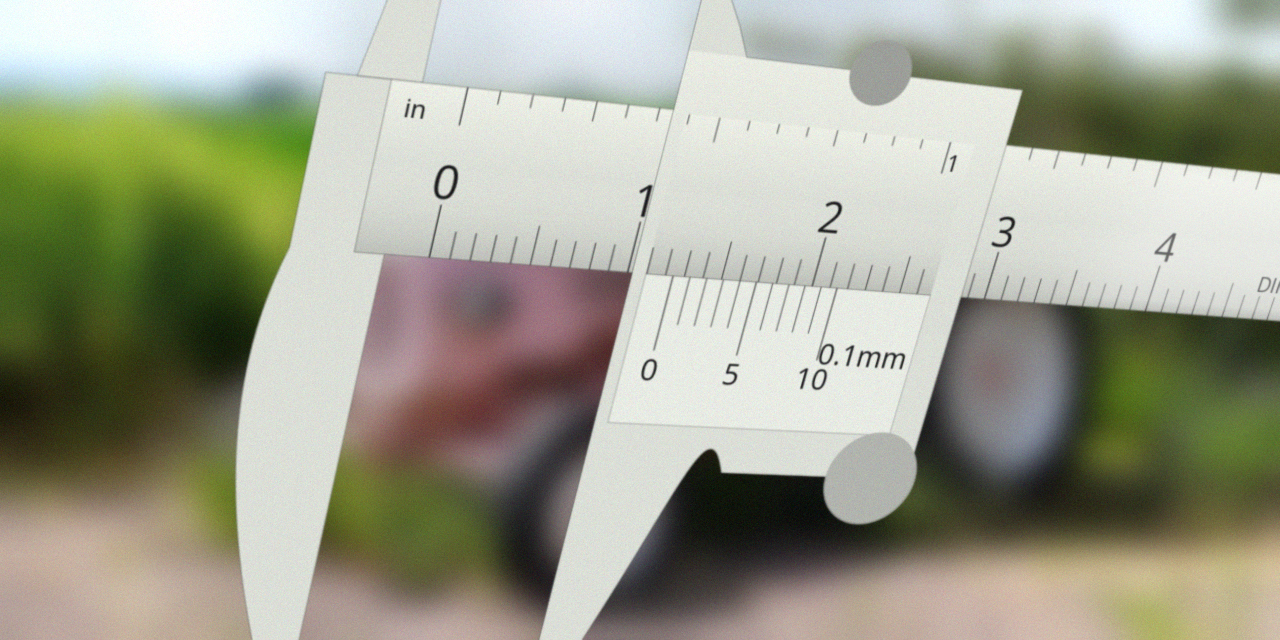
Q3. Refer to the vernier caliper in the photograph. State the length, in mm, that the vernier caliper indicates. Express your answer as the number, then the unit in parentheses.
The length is 12.4 (mm)
